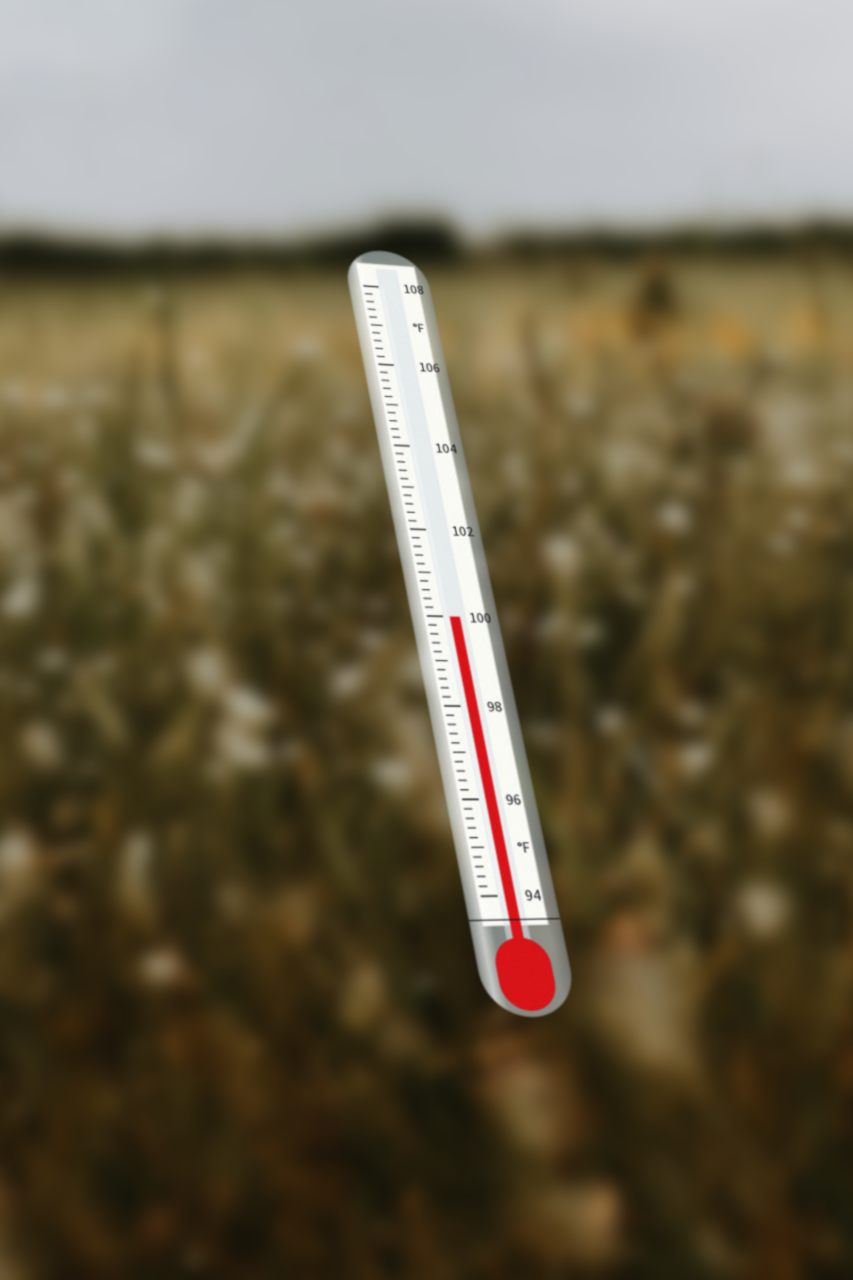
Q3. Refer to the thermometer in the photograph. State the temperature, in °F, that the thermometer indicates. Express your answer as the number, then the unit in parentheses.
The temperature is 100 (°F)
